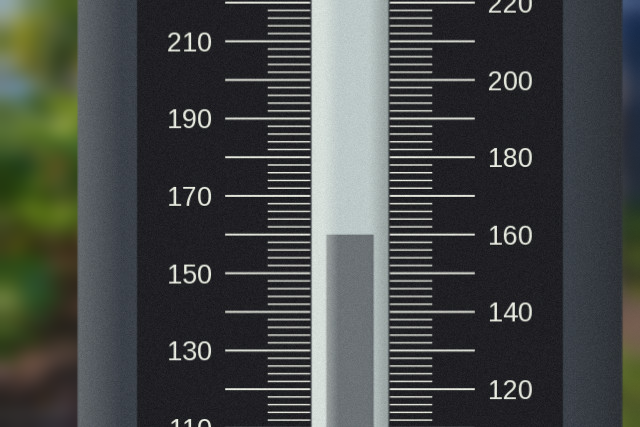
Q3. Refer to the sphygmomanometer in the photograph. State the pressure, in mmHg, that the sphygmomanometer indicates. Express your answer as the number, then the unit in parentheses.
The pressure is 160 (mmHg)
